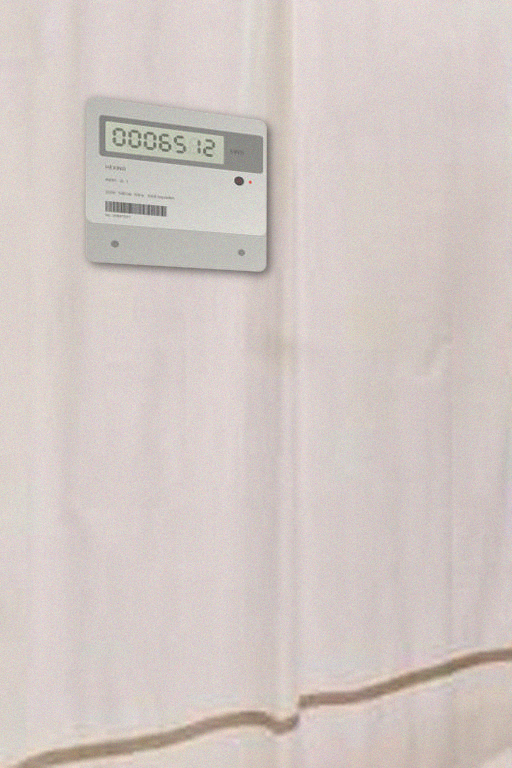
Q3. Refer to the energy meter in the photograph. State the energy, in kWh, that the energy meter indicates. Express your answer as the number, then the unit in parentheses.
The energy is 6512 (kWh)
